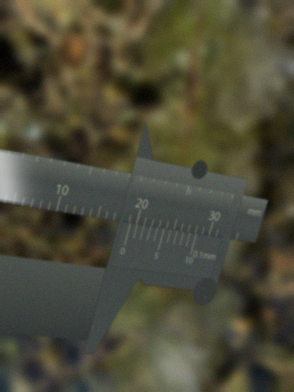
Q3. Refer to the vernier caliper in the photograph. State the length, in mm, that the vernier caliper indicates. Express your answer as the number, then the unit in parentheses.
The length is 19.2 (mm)
